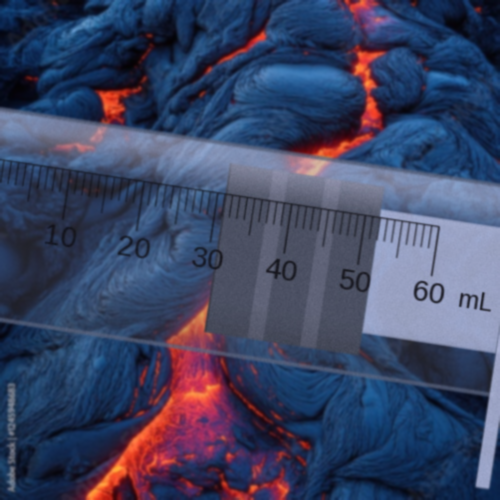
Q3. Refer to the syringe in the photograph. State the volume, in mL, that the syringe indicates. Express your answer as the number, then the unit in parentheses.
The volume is 31 (mL)
